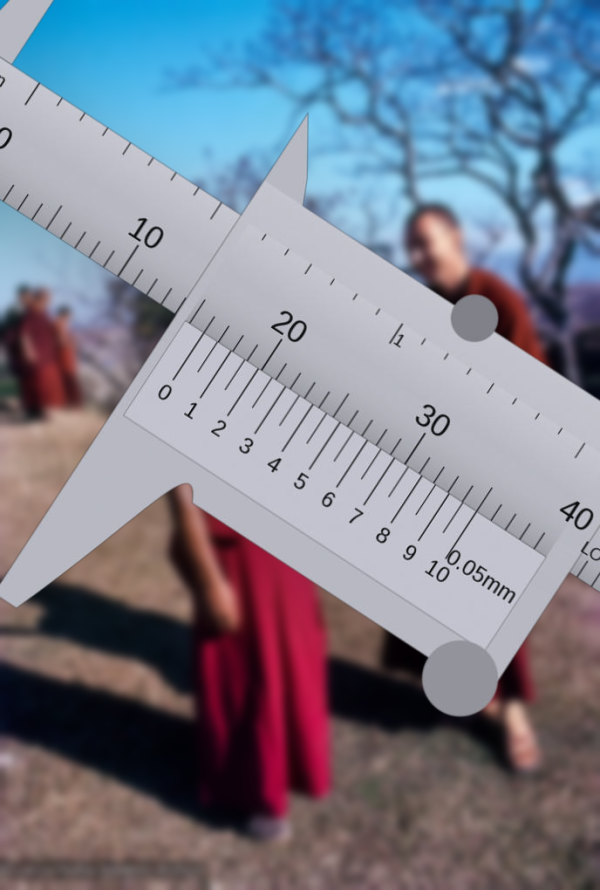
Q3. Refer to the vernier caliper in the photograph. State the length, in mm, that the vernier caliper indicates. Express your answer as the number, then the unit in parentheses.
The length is 16.0 (mm)
